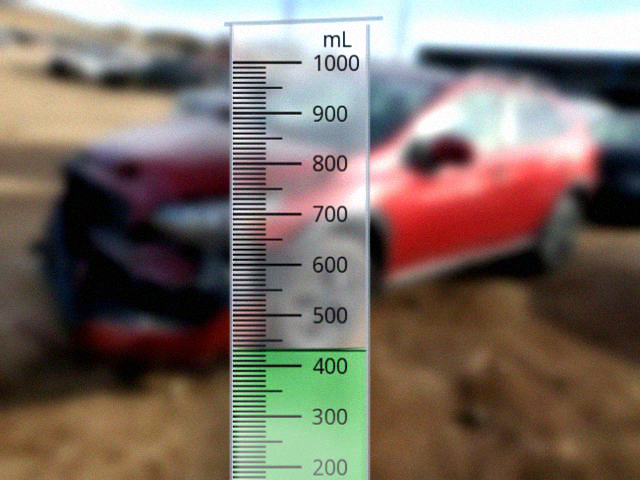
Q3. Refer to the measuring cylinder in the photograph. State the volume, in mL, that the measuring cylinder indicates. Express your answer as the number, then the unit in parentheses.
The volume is 430 (mL)
